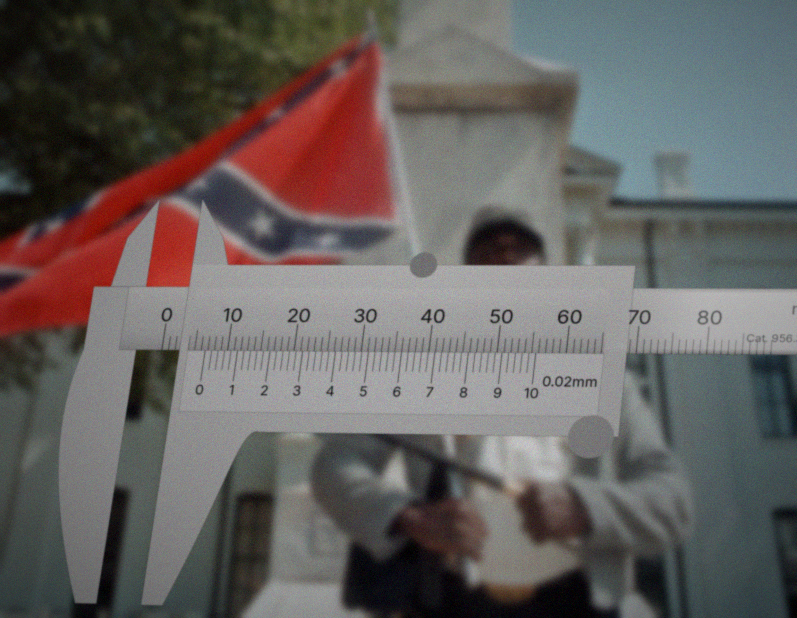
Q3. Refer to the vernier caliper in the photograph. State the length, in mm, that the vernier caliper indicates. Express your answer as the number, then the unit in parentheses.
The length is 6.6 (mm)
